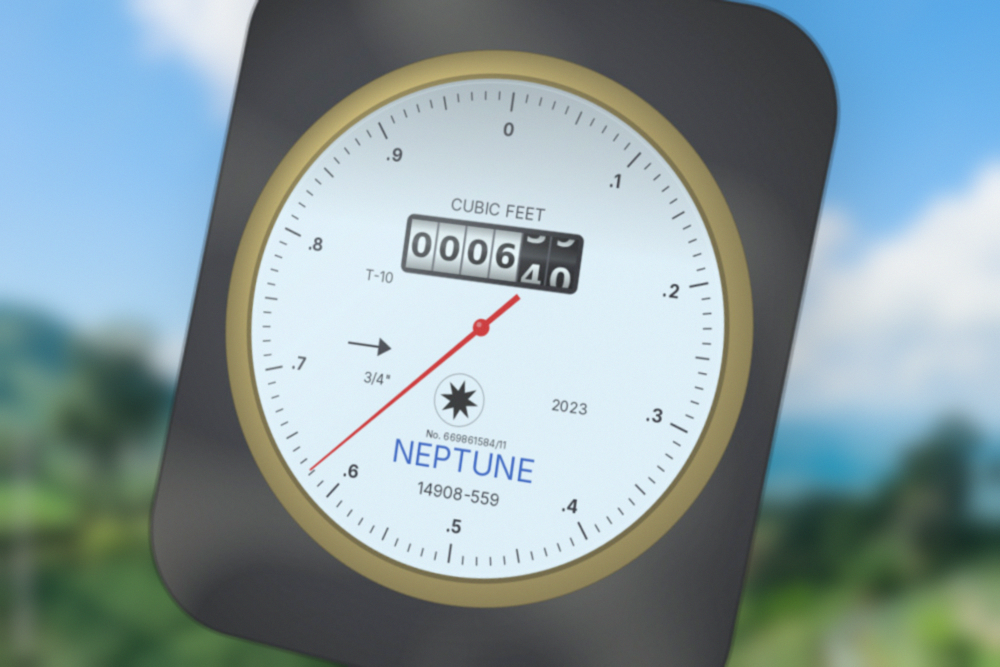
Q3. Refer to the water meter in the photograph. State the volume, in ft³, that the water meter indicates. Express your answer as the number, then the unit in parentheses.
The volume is 639.62 (ft³)
